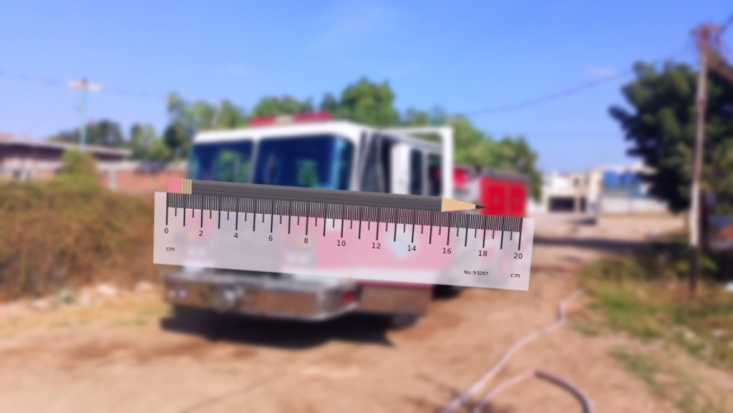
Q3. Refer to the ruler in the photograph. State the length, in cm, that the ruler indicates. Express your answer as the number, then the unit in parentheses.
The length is 18 (cm)
